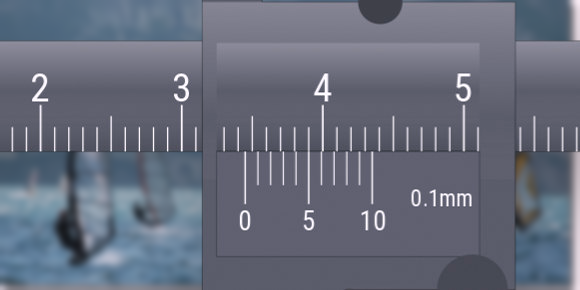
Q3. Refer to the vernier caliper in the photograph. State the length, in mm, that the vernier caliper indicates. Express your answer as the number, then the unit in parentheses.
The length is 34.5 (mm)
